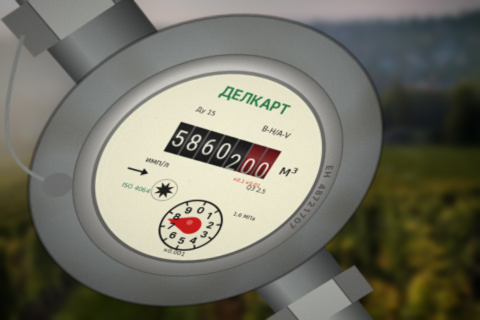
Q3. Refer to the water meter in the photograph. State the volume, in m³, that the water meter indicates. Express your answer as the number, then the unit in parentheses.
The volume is 58601.997 (m³)
